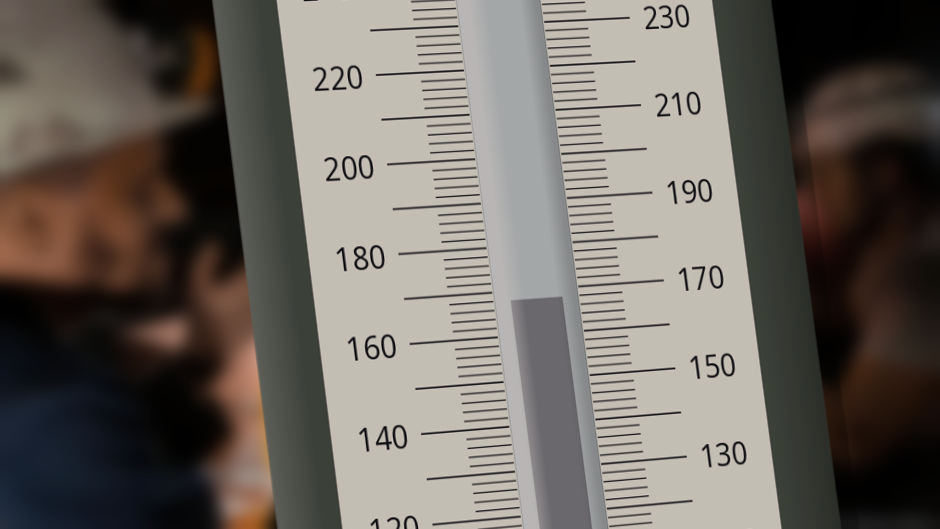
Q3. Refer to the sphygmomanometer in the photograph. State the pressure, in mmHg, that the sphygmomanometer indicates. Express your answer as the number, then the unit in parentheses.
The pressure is 168 (mmHg)
